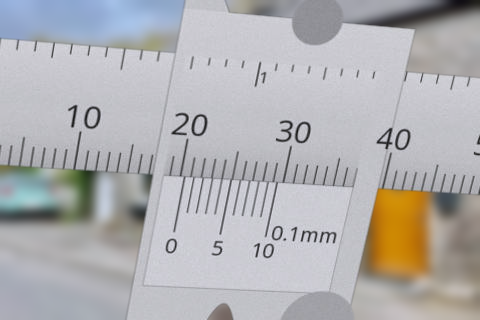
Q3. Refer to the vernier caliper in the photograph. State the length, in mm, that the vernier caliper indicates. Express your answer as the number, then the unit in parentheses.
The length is 20.4 (mm)
